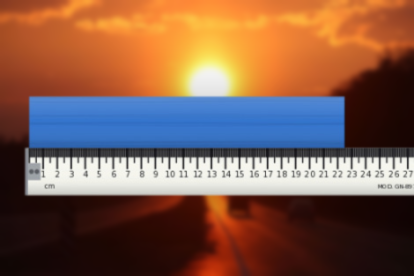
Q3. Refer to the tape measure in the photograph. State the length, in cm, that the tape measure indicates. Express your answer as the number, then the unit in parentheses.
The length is 22.5 (cm)
